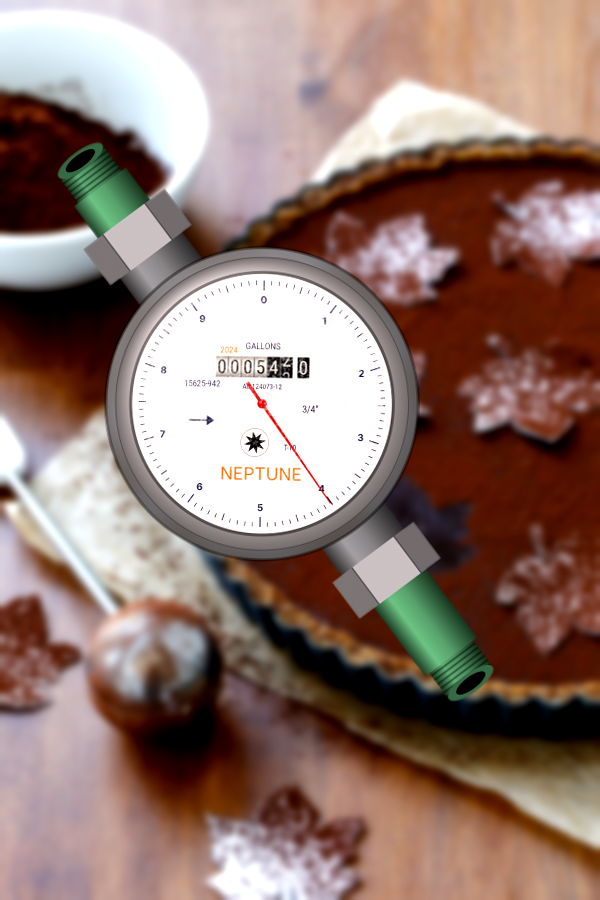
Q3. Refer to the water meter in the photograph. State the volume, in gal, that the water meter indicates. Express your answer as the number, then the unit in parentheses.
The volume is 5424.0 (gal)
